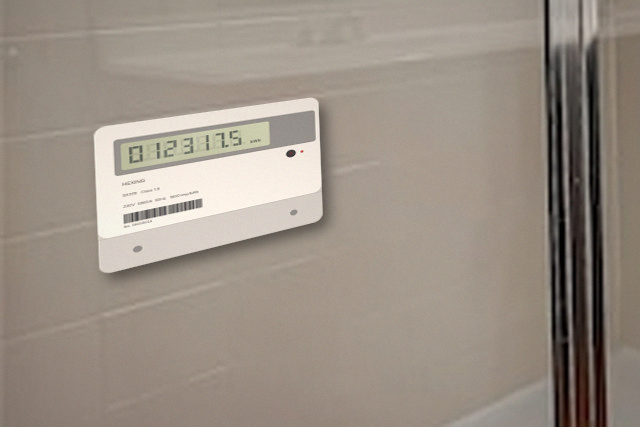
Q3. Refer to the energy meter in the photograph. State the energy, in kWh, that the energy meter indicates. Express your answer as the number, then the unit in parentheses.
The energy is 12317.5 (kWh)
